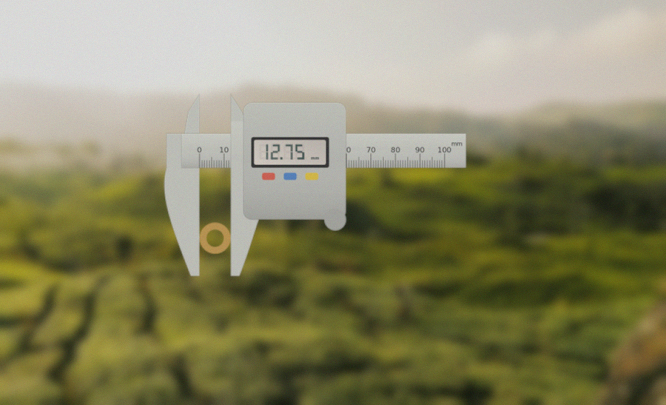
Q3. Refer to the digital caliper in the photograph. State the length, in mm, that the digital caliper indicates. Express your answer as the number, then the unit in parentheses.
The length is 12.75 (mm)
